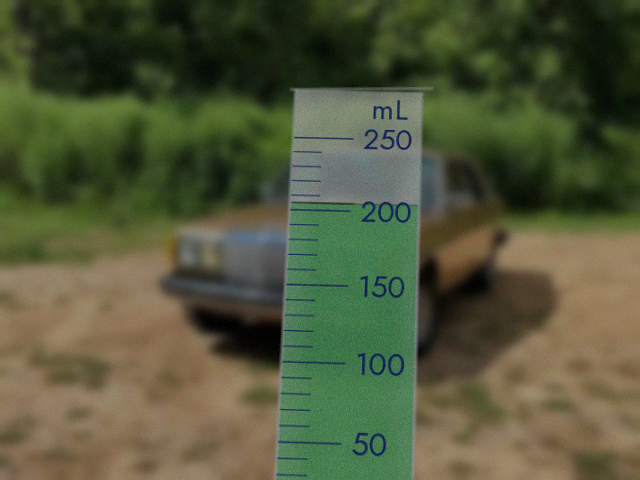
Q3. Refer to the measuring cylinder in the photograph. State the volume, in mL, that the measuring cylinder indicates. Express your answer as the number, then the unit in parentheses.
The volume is 205 (mL)
